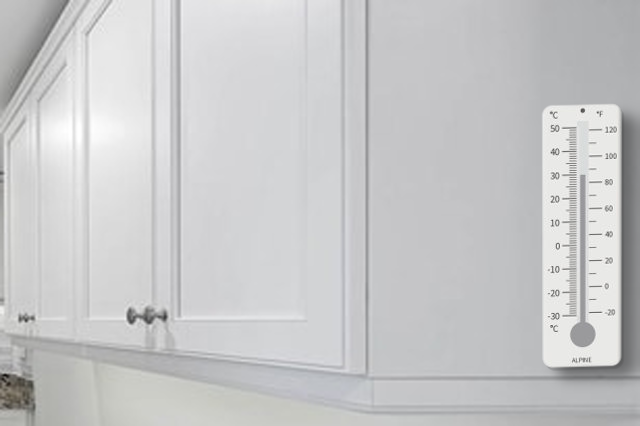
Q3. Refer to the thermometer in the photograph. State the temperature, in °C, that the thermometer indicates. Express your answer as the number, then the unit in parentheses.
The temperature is 30 (°C)
